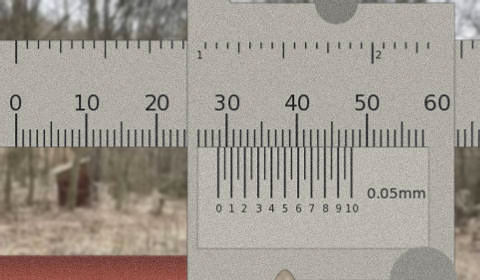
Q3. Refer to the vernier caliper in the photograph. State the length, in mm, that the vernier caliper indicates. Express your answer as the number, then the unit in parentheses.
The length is 28.8 (mm)
